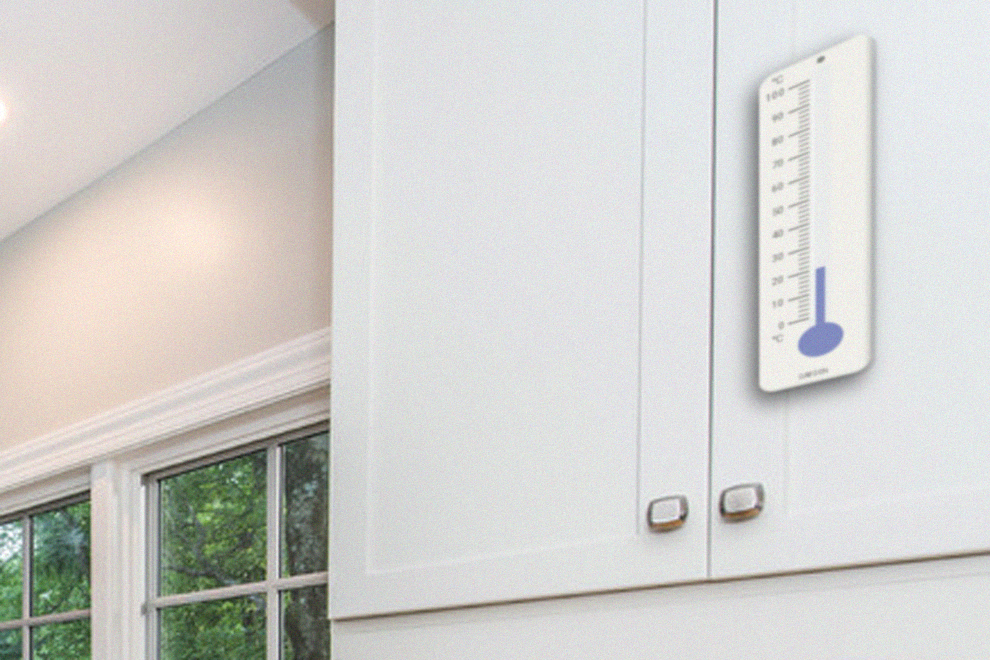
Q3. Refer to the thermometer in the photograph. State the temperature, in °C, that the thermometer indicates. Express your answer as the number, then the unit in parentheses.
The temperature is 20 (°C)
